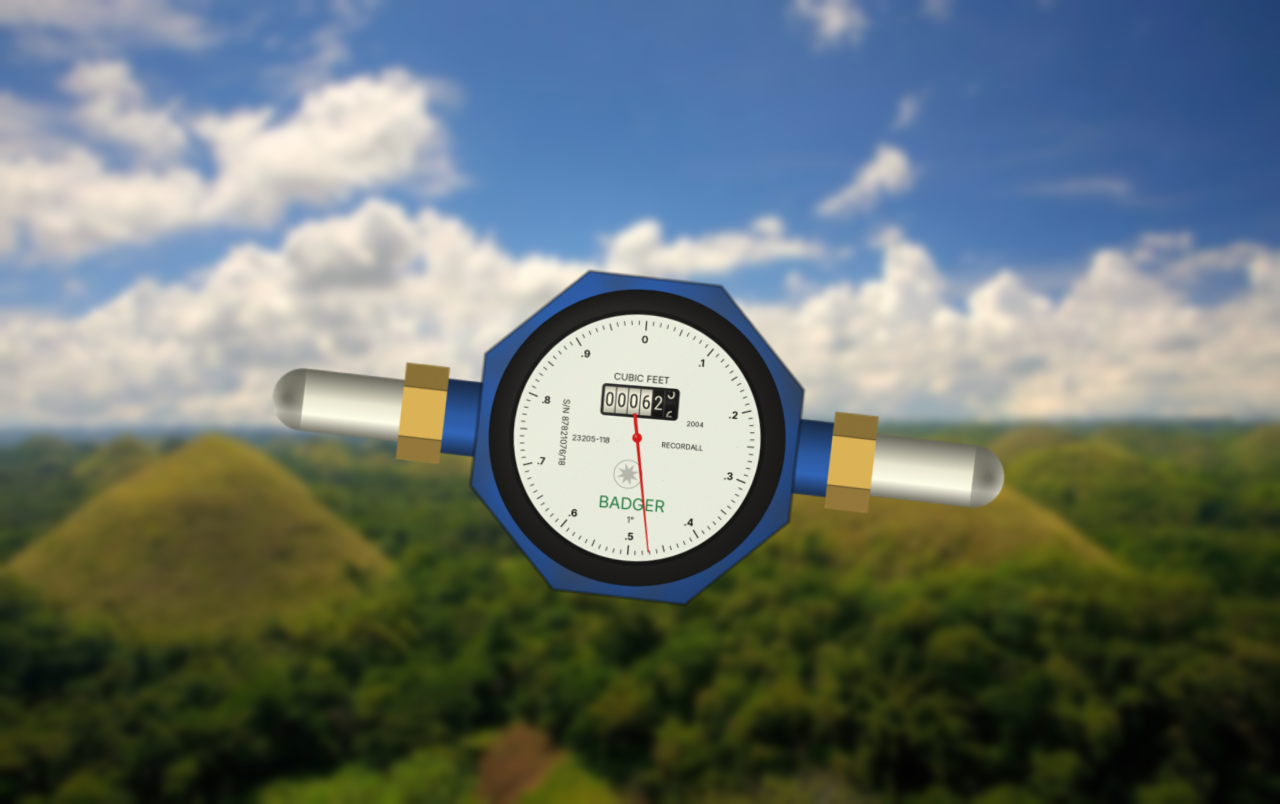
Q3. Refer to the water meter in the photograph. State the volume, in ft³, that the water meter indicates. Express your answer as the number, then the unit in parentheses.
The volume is 625.47 (ft³)
